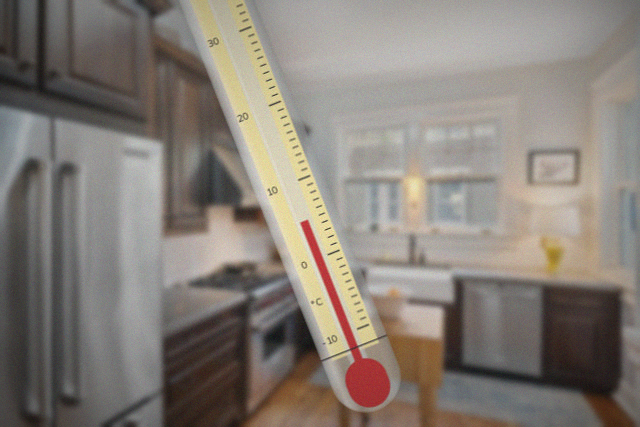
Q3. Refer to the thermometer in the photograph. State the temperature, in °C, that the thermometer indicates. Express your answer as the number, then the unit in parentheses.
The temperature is 5 (°C)
